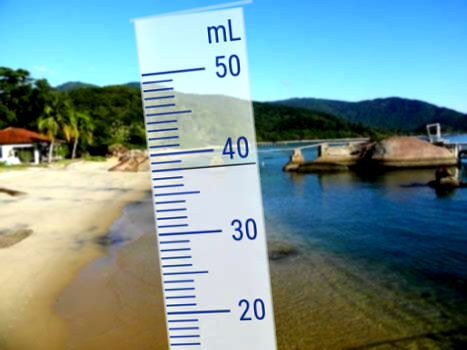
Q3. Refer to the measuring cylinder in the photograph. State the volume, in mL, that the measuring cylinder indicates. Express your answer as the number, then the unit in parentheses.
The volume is 38 (mL)
